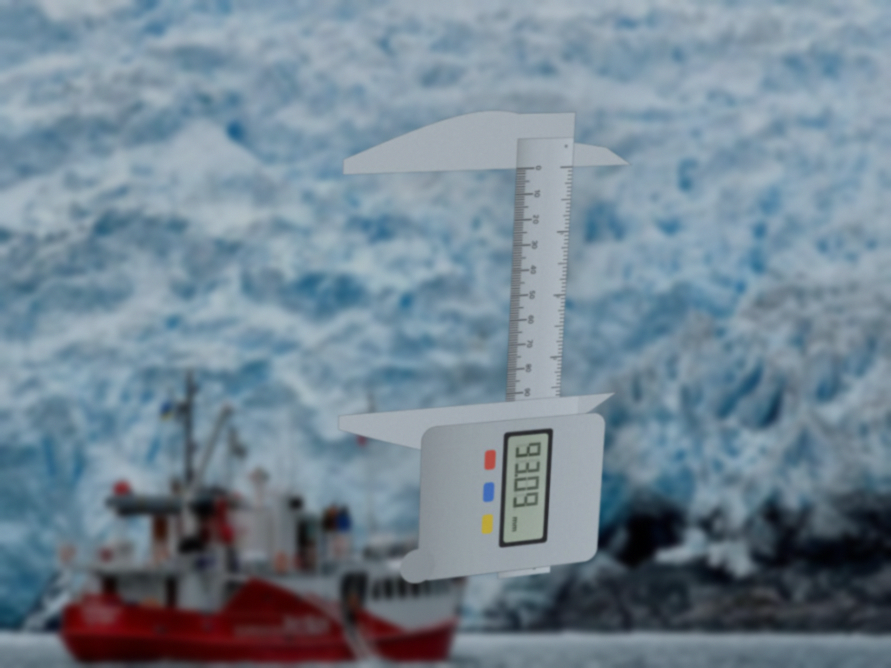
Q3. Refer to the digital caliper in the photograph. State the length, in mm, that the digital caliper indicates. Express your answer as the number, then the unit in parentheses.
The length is 93.09 (mm)
